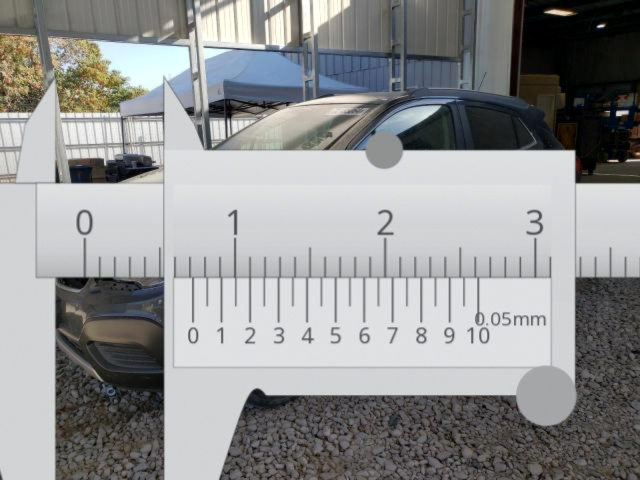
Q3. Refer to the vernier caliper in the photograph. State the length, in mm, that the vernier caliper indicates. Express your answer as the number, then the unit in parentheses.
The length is 7.2 (mm)
